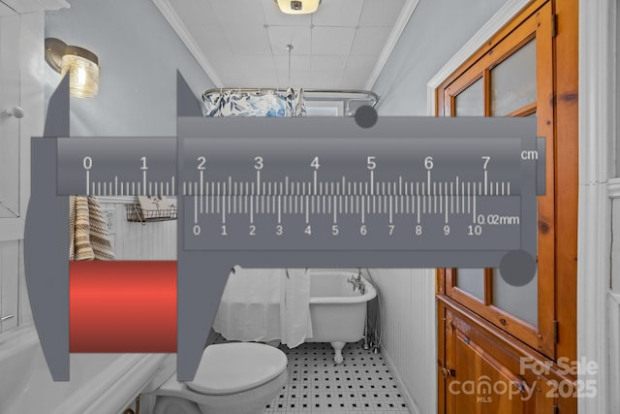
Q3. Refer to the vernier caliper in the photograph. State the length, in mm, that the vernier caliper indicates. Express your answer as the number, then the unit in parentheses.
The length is 19.0 (mm)
